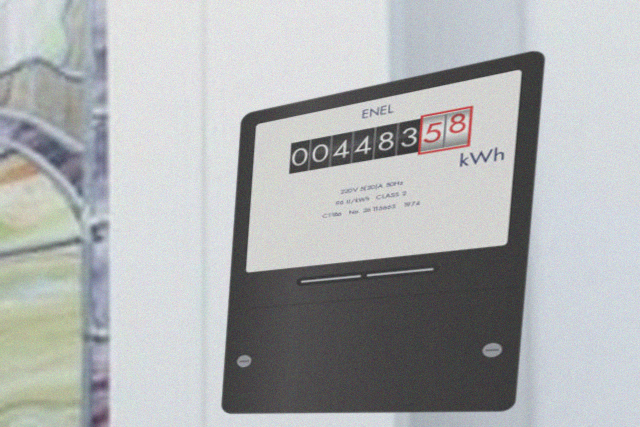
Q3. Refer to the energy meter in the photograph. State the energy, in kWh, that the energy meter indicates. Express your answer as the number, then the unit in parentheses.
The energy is 4483.58 (kWh)
